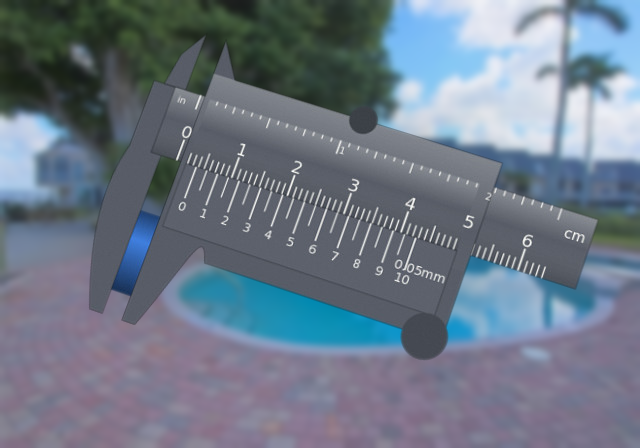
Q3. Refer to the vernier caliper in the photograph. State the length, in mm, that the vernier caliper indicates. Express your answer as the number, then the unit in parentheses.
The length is 3.6 (mm)
